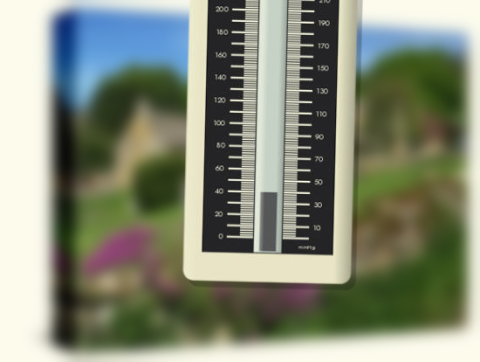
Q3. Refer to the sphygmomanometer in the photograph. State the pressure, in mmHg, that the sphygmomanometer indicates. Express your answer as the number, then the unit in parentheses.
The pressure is 40 (mmHg)
